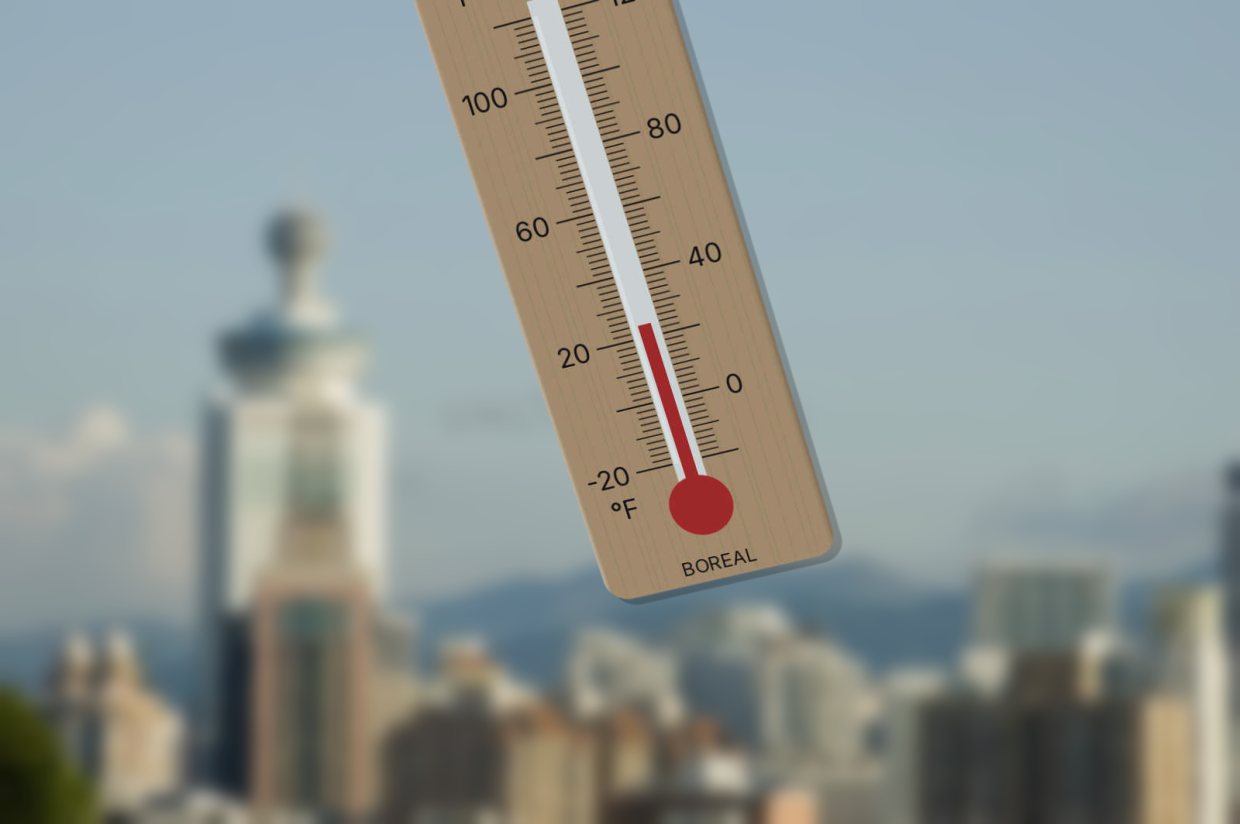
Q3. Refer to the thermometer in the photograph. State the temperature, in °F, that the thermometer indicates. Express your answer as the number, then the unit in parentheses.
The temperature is 24 (°F)
